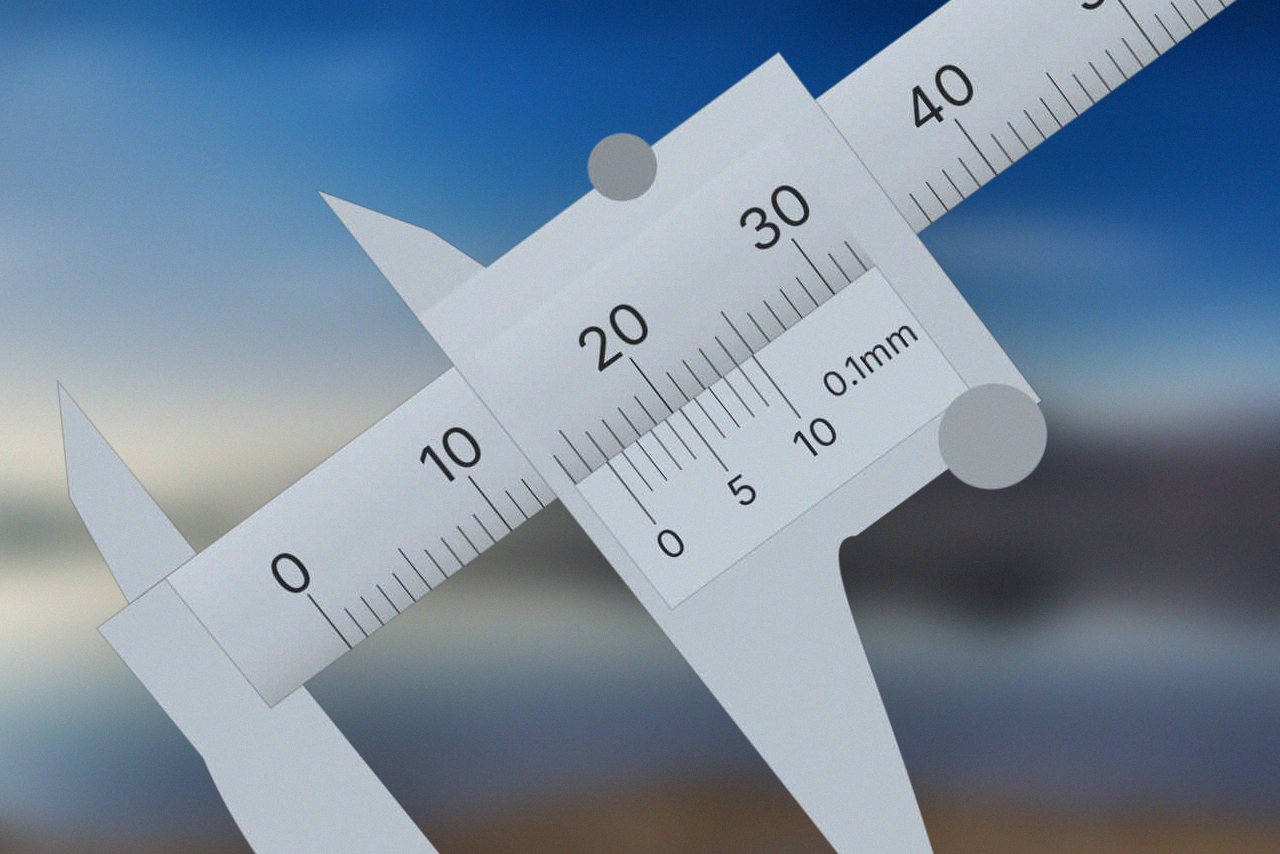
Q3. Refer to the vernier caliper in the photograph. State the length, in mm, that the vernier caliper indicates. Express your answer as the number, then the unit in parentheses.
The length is 15.9 (mm)
